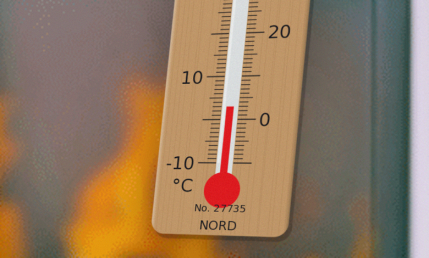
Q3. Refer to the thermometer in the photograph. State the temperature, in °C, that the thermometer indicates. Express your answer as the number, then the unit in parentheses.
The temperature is 3 (°C)
